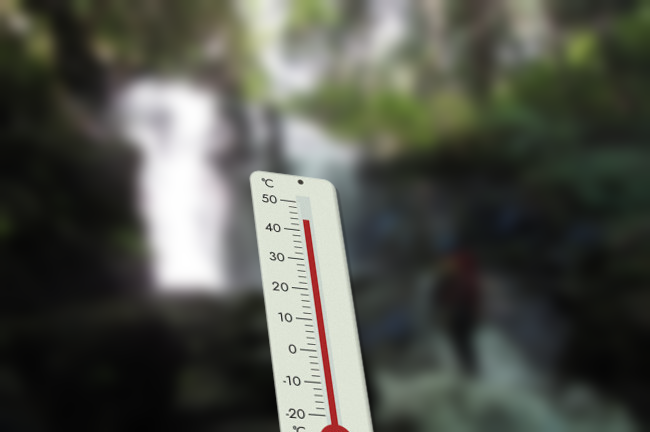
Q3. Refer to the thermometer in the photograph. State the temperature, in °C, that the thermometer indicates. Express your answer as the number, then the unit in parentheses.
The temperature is 44 (°C)
